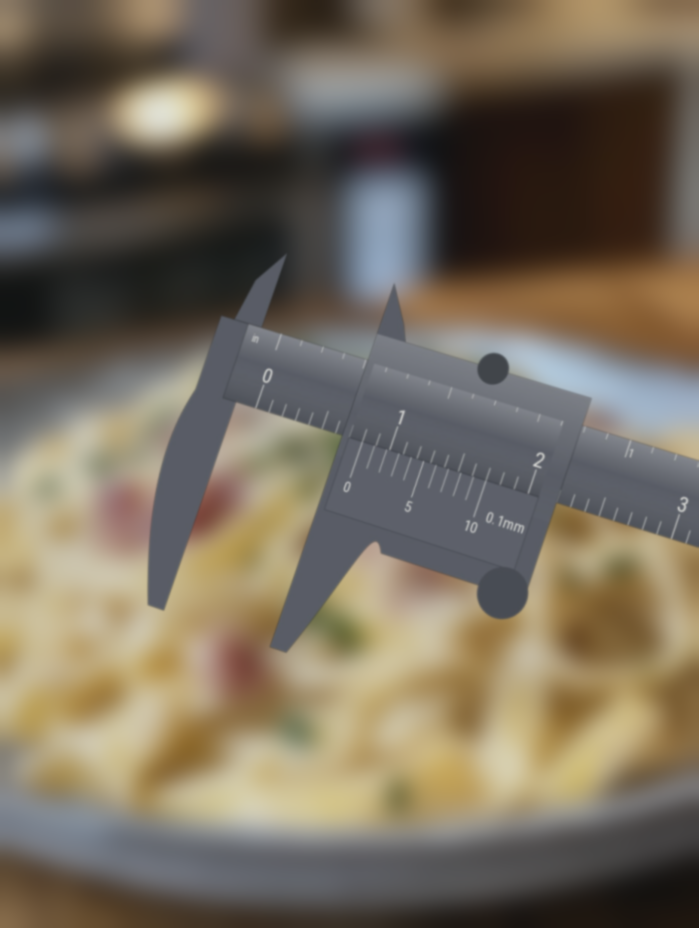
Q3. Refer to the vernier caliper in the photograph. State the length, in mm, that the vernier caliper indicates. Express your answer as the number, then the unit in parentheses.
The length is 8.0 (mm)
